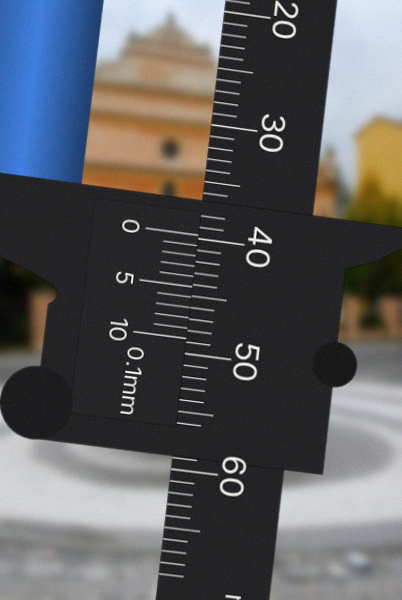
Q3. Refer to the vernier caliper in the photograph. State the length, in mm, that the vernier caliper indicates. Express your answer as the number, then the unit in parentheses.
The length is 39.7 (mm)
